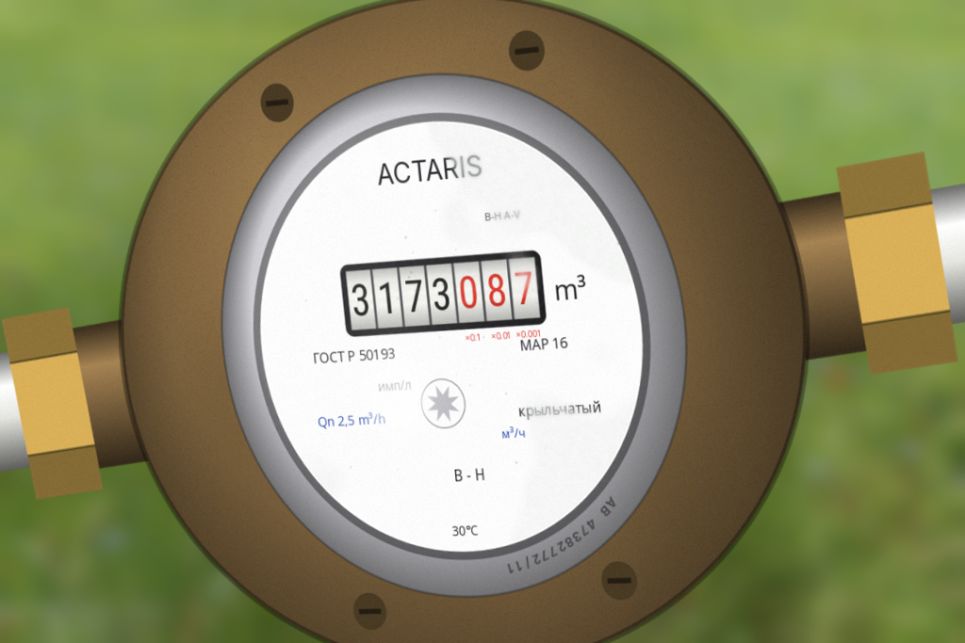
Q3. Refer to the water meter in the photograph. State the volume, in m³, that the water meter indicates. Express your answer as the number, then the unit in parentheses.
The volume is 3173.087 (m³)
